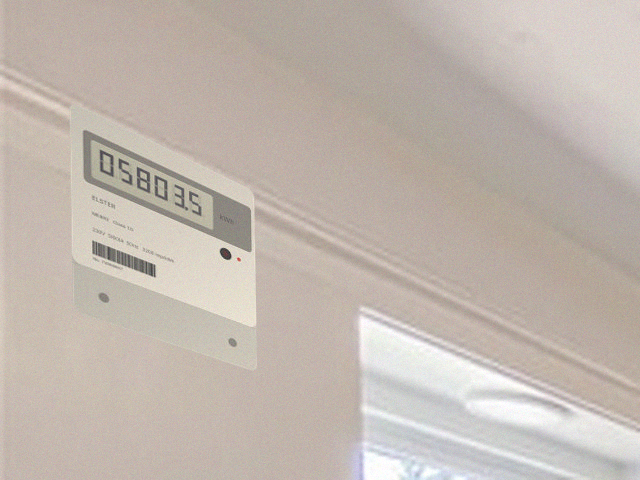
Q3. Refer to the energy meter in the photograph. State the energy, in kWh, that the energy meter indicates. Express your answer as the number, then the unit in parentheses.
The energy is 5803.5 (kWh)
